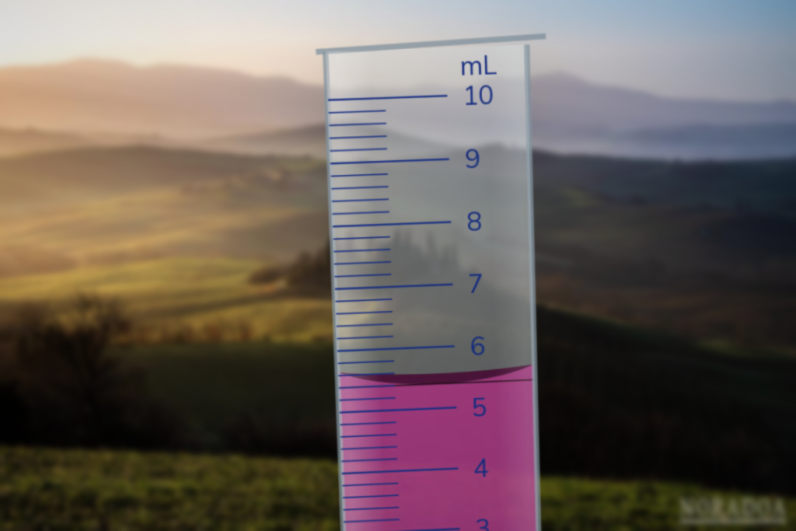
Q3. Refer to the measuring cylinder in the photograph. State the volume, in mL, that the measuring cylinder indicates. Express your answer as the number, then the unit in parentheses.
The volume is 5.4 (mL)
